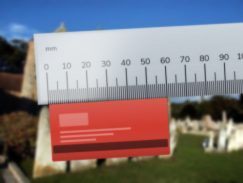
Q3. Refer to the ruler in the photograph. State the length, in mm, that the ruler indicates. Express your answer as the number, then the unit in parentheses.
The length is 60 (mm)
